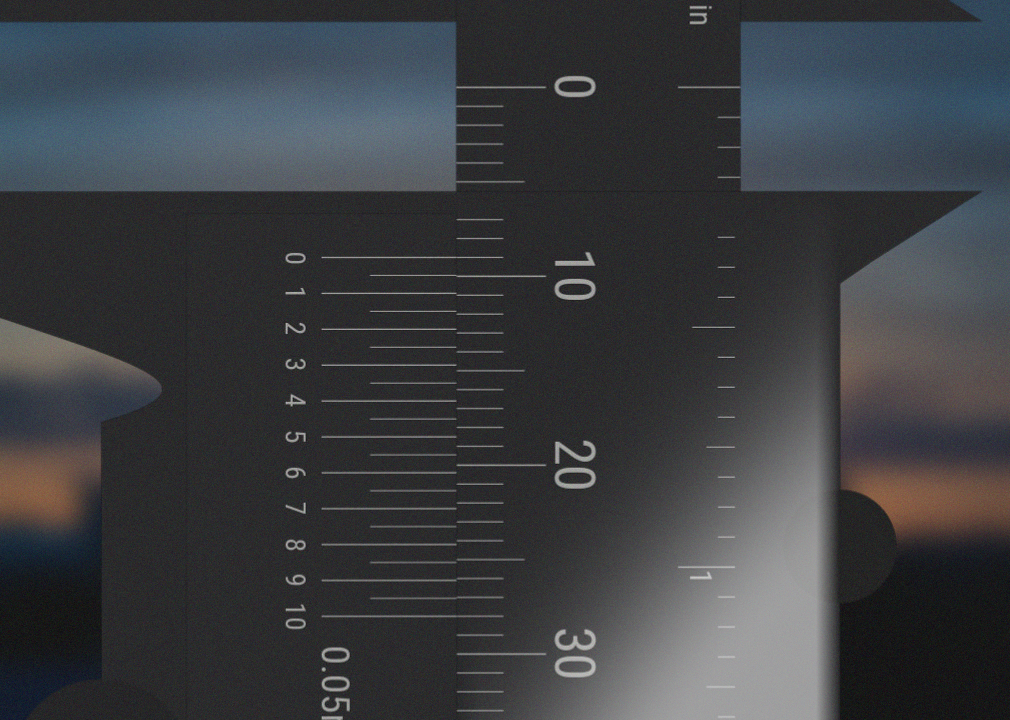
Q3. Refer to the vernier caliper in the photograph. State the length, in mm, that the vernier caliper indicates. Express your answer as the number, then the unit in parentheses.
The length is 9.0 (mm)
